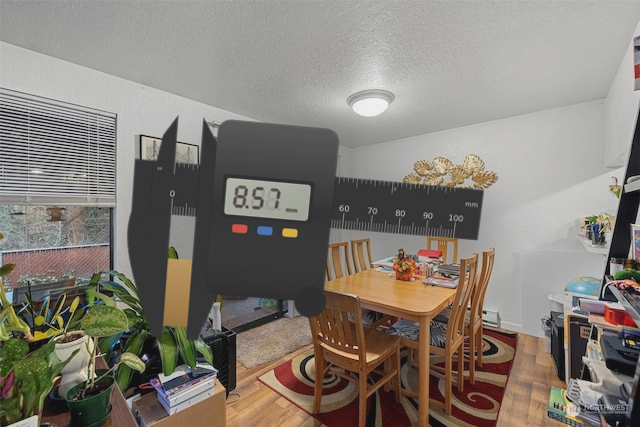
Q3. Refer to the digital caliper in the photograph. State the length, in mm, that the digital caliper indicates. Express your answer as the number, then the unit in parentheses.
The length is 8.57 (mm)
